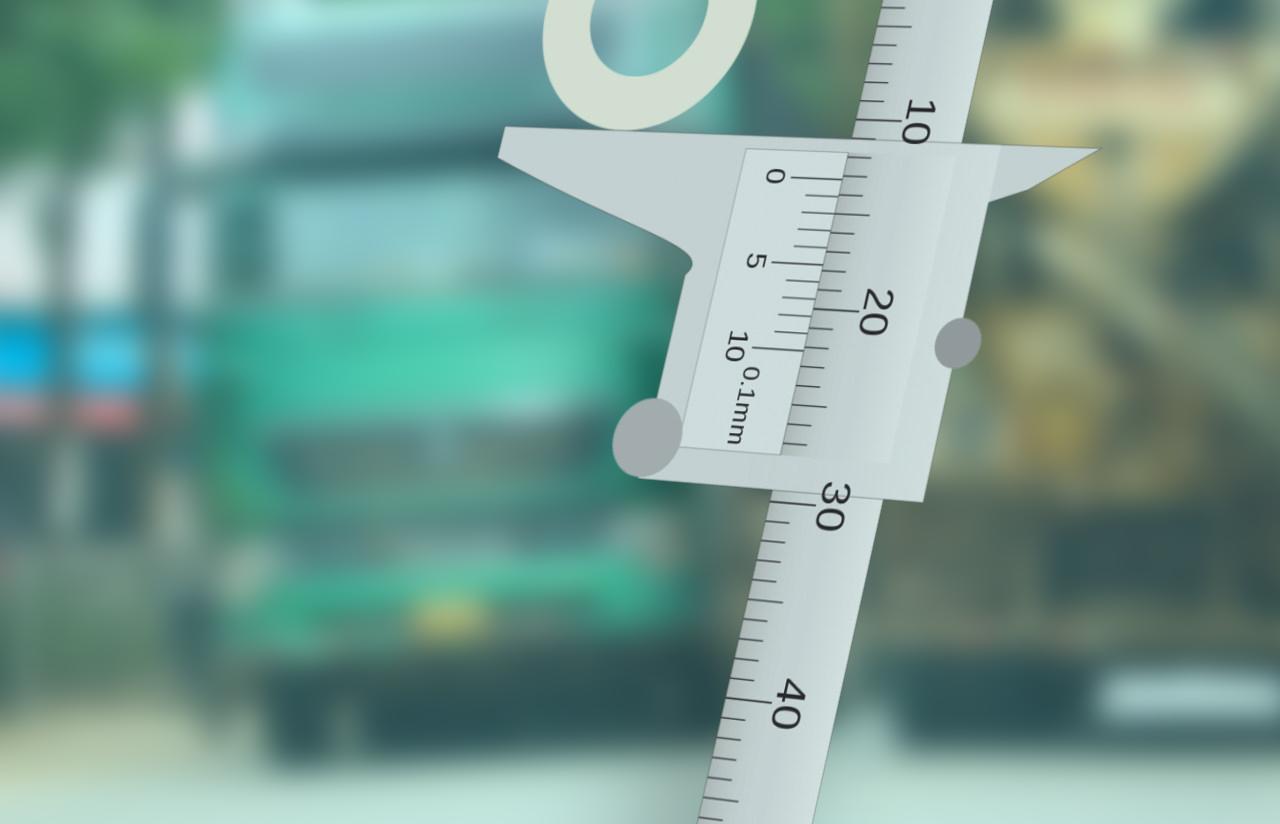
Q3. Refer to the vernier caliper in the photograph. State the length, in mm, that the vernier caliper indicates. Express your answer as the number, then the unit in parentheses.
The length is 13.2 (mm)
